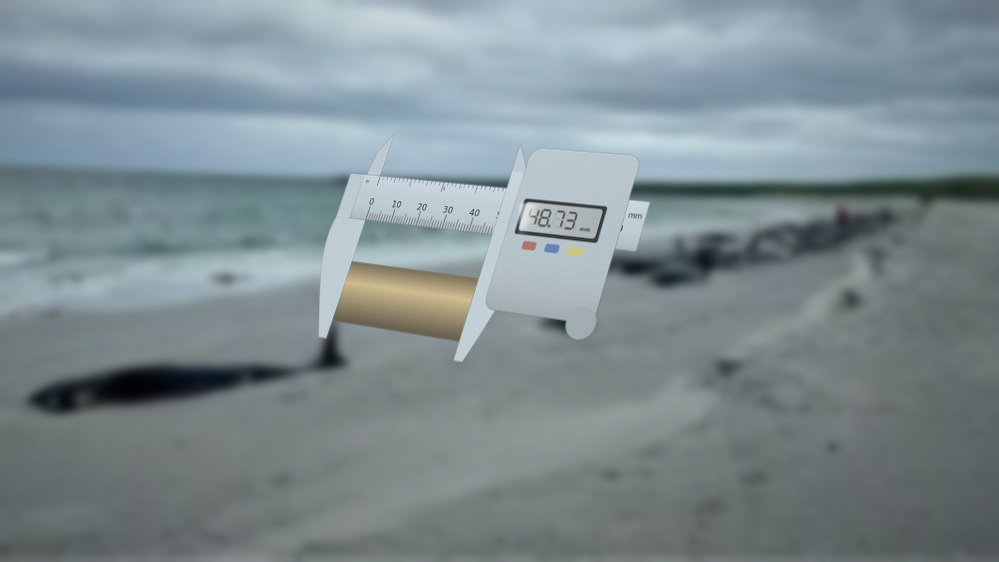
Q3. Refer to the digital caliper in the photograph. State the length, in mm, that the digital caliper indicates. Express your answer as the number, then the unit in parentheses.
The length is 48.73 (mm)
